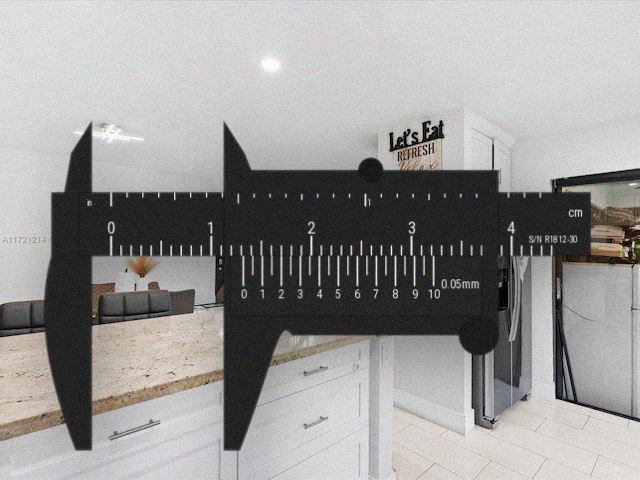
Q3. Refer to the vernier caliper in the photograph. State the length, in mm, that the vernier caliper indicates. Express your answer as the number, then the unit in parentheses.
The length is 13.2 (mm)
